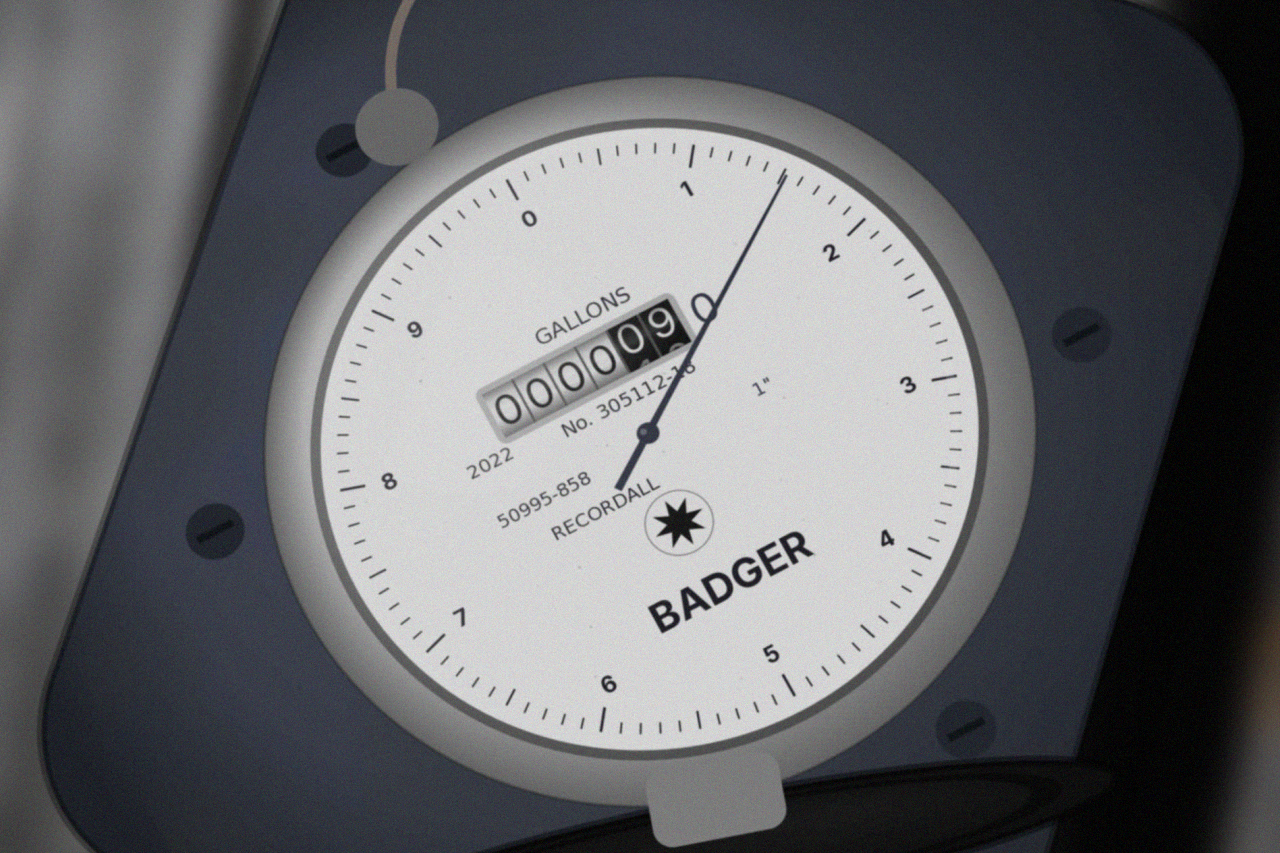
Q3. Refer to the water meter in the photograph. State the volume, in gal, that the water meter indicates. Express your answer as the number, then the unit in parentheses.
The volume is 91.5 (gal)
